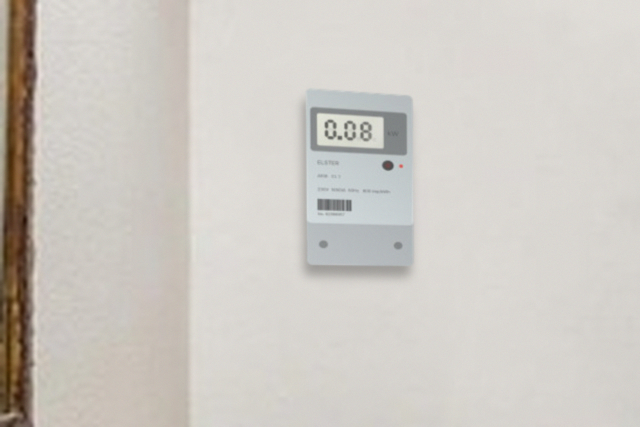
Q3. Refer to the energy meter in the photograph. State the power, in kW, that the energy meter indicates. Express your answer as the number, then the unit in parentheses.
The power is 0.08 (kW)
